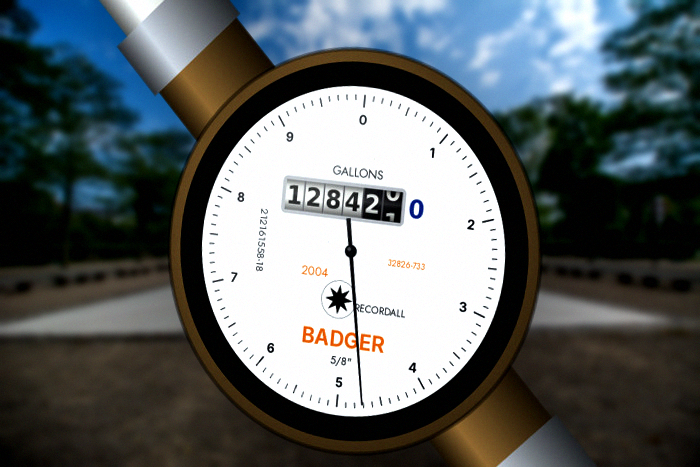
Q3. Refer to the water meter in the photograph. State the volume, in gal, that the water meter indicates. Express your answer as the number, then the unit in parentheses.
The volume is 1284204.7 (gal)
